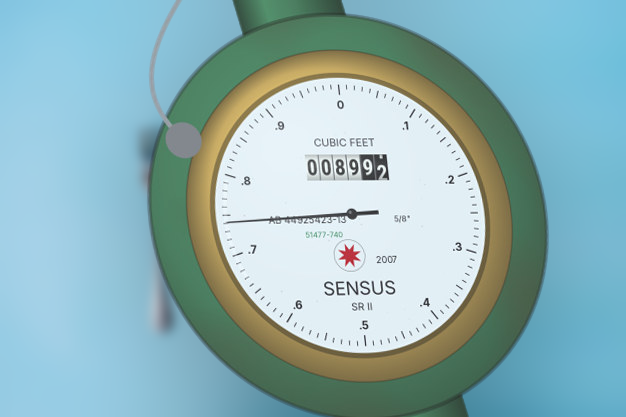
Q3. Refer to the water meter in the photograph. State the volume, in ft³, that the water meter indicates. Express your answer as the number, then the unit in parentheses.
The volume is 8991.74 (ft³)
